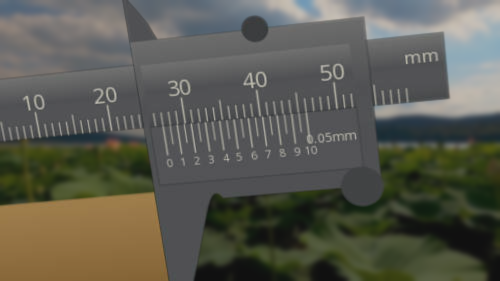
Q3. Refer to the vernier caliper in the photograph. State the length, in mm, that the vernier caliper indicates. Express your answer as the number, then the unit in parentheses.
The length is 27.0 (mm)
